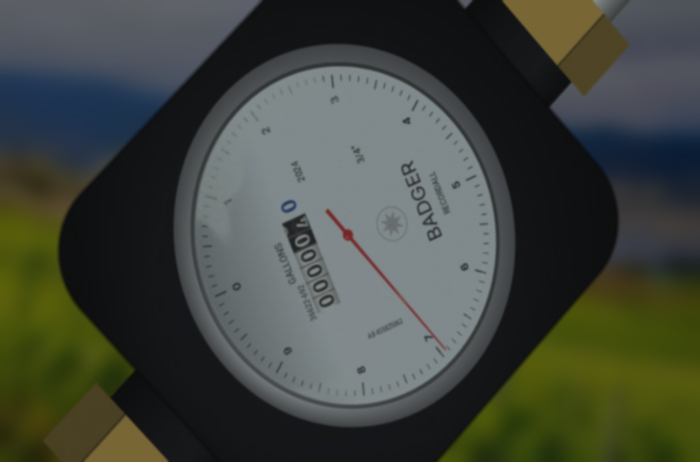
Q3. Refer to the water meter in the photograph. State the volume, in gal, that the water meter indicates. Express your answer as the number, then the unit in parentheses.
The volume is 36.9 (gal)
